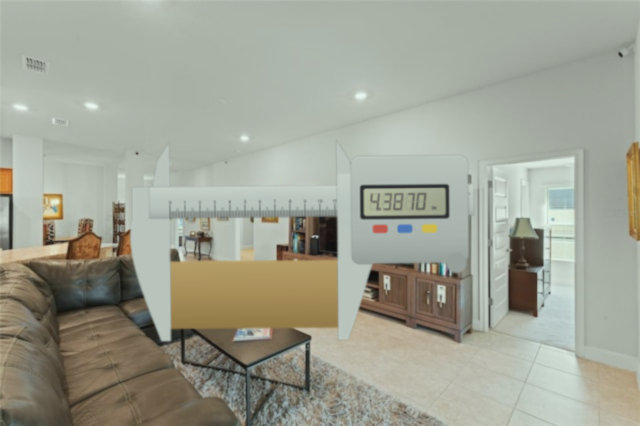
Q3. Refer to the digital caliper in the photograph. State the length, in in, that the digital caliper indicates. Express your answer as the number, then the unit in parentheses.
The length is 4.3870 (in)
